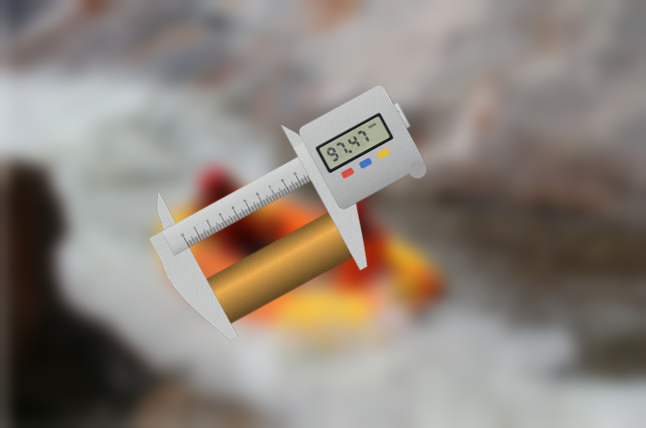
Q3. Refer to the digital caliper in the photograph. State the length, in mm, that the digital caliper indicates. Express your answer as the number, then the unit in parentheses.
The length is 97.47 (mm)
